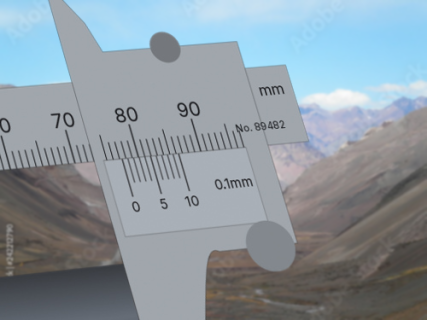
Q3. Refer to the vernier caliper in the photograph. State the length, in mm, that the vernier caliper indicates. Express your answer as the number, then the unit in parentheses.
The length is 77.4 (mm)
